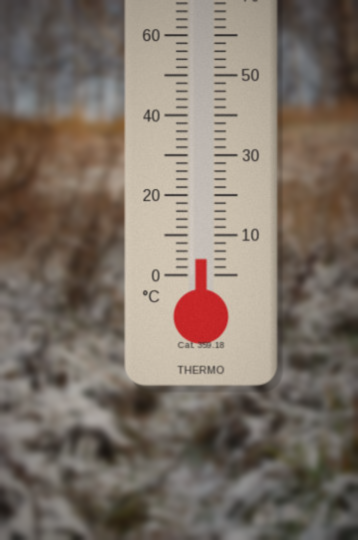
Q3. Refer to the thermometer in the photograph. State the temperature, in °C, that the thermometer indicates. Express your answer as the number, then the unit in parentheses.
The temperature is 4 (°C)
